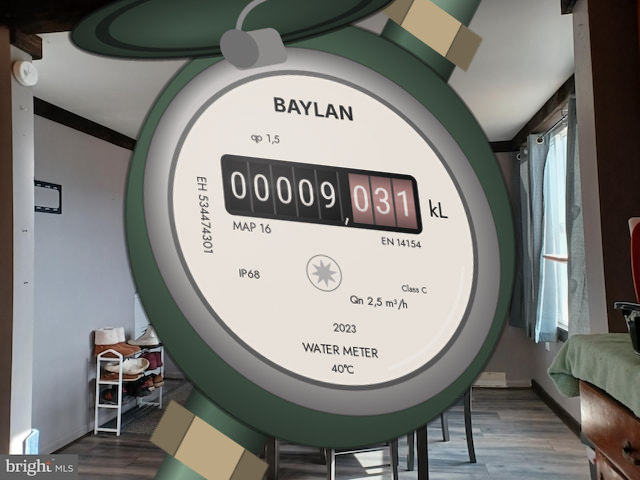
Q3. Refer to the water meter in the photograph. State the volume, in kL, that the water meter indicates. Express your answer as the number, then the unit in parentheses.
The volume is 9.031 (kL)
